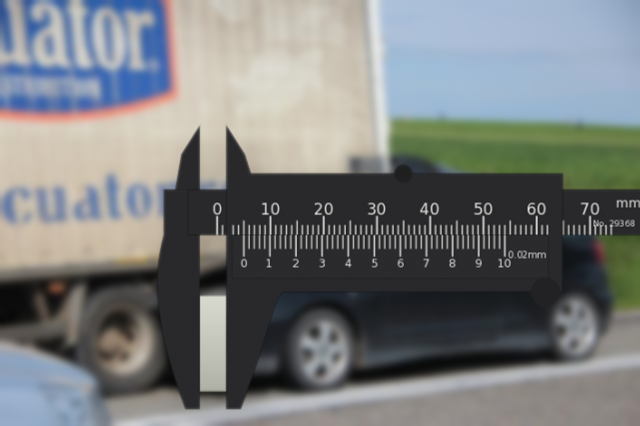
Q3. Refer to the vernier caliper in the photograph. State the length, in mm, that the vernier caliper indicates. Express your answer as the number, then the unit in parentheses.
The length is 5.0 (mm)
